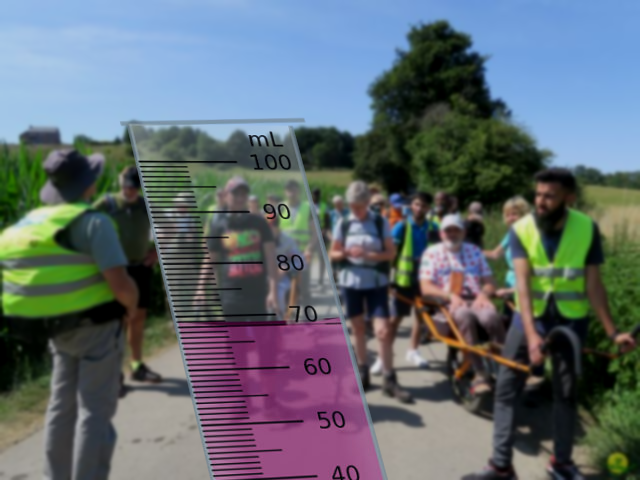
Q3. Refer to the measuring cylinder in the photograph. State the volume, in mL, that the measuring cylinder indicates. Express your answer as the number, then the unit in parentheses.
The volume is 68 (mL)
